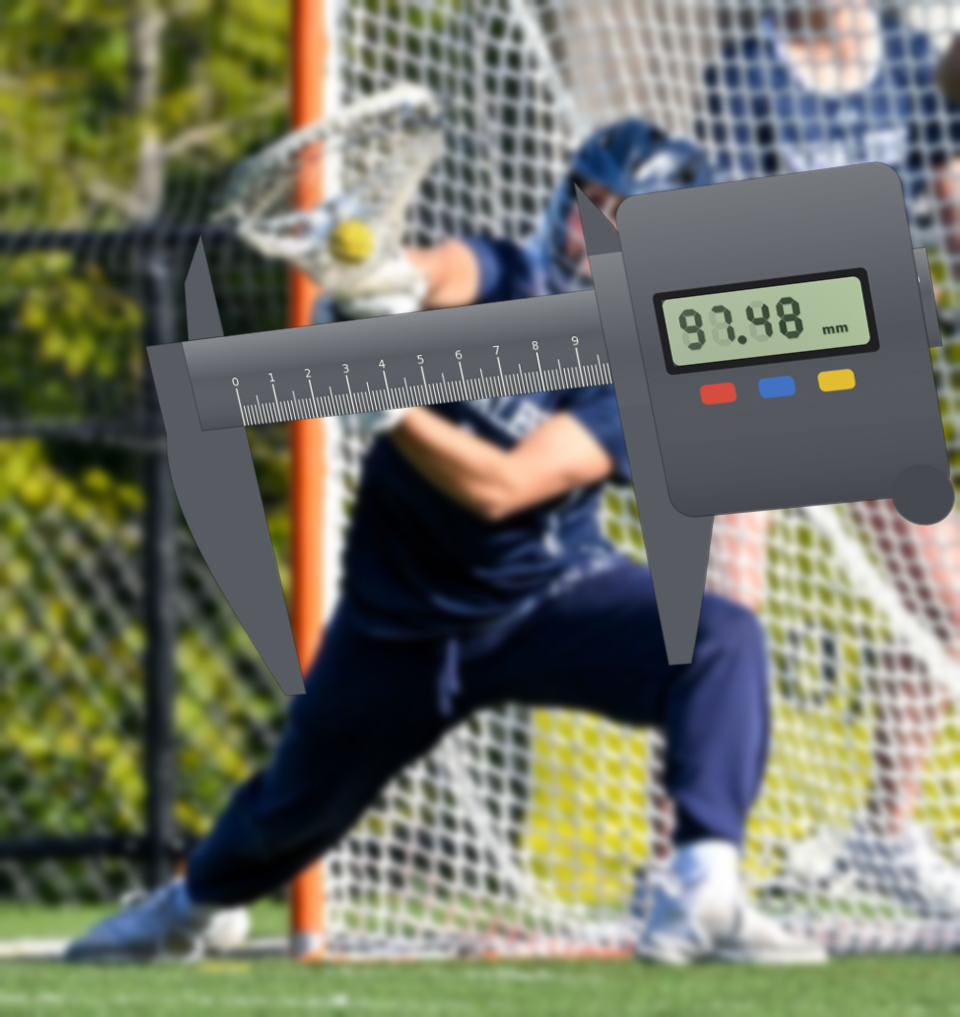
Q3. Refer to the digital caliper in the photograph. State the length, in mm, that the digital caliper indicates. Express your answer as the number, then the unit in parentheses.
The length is 97.48 (mm)
